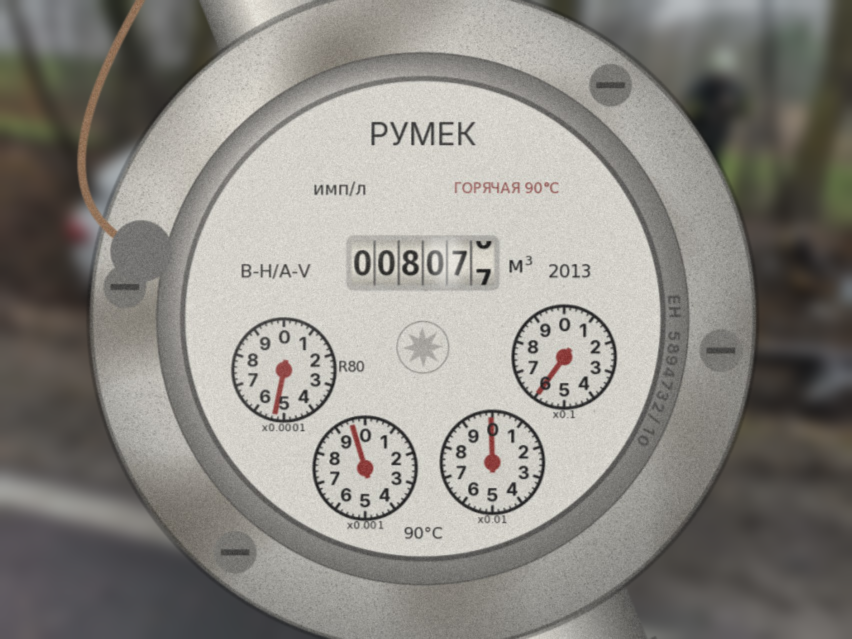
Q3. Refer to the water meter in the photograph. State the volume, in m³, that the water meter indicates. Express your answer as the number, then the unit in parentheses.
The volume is 8076.5995 (m³)
